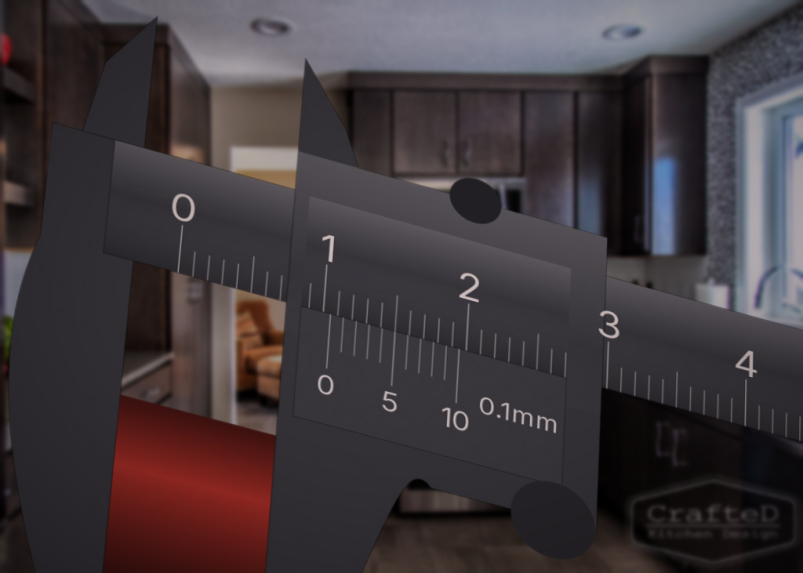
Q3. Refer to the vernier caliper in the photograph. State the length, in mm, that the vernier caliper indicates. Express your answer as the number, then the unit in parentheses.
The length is 10.5 (mm)
